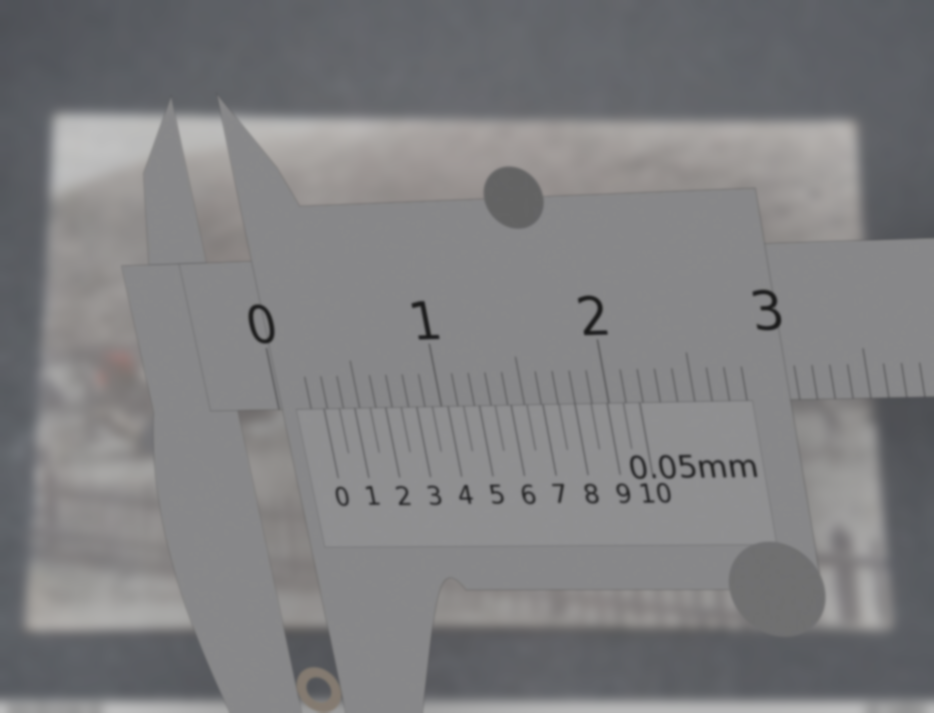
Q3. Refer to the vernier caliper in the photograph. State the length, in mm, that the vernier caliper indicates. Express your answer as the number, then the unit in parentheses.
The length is 2.8 (mm)
